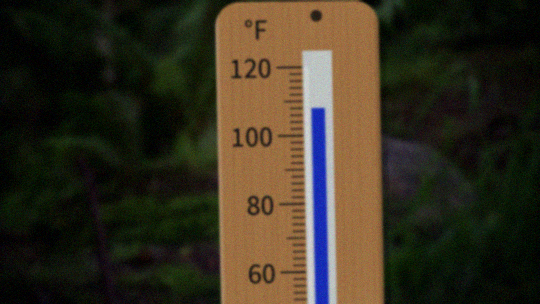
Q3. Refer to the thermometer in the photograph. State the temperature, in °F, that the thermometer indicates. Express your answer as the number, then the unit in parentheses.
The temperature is 108 (°F)
